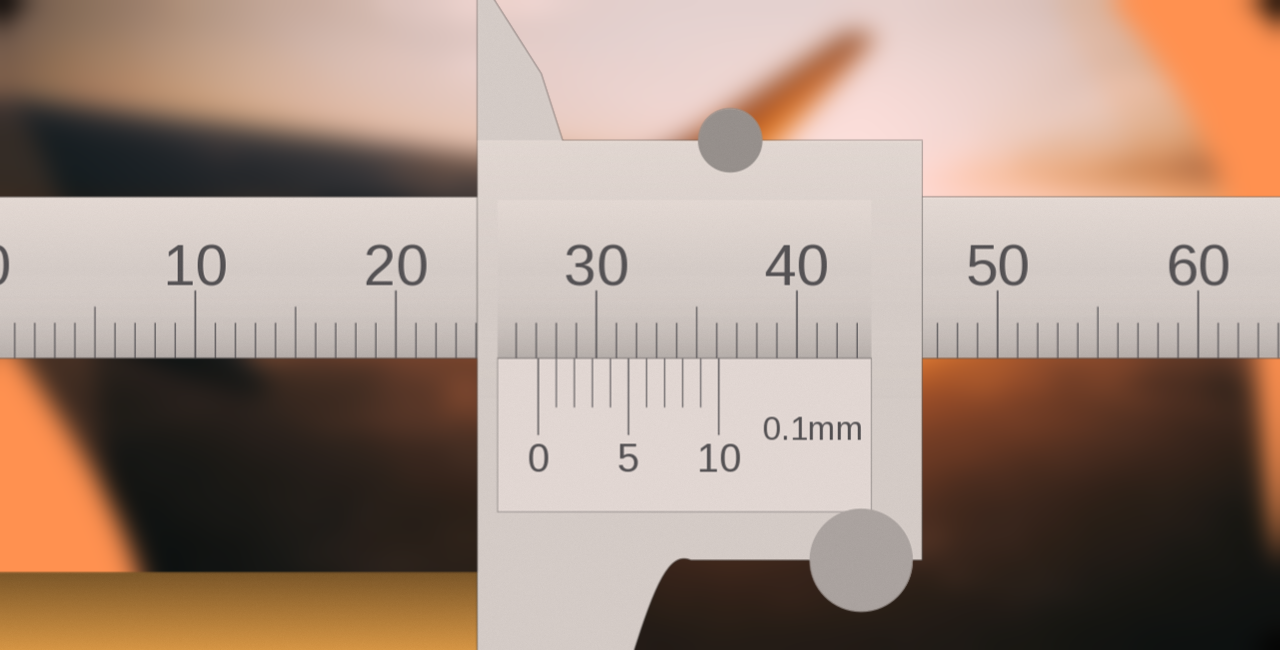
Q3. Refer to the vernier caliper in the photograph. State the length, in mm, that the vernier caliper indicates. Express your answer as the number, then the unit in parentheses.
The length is 27.1 (mm)
